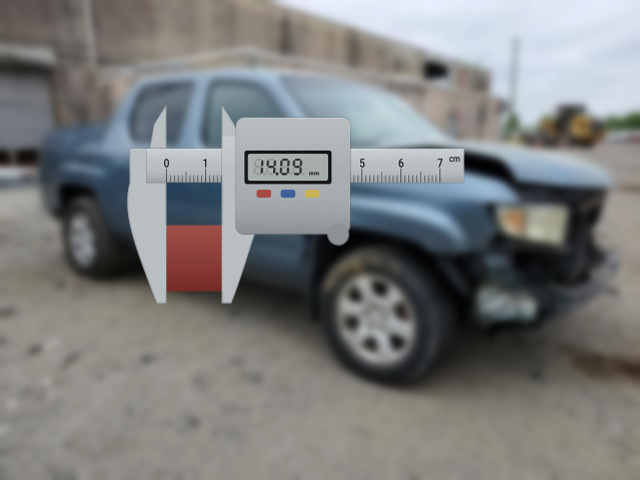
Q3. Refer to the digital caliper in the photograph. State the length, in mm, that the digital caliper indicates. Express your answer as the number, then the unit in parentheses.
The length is 14.09 (mm)
